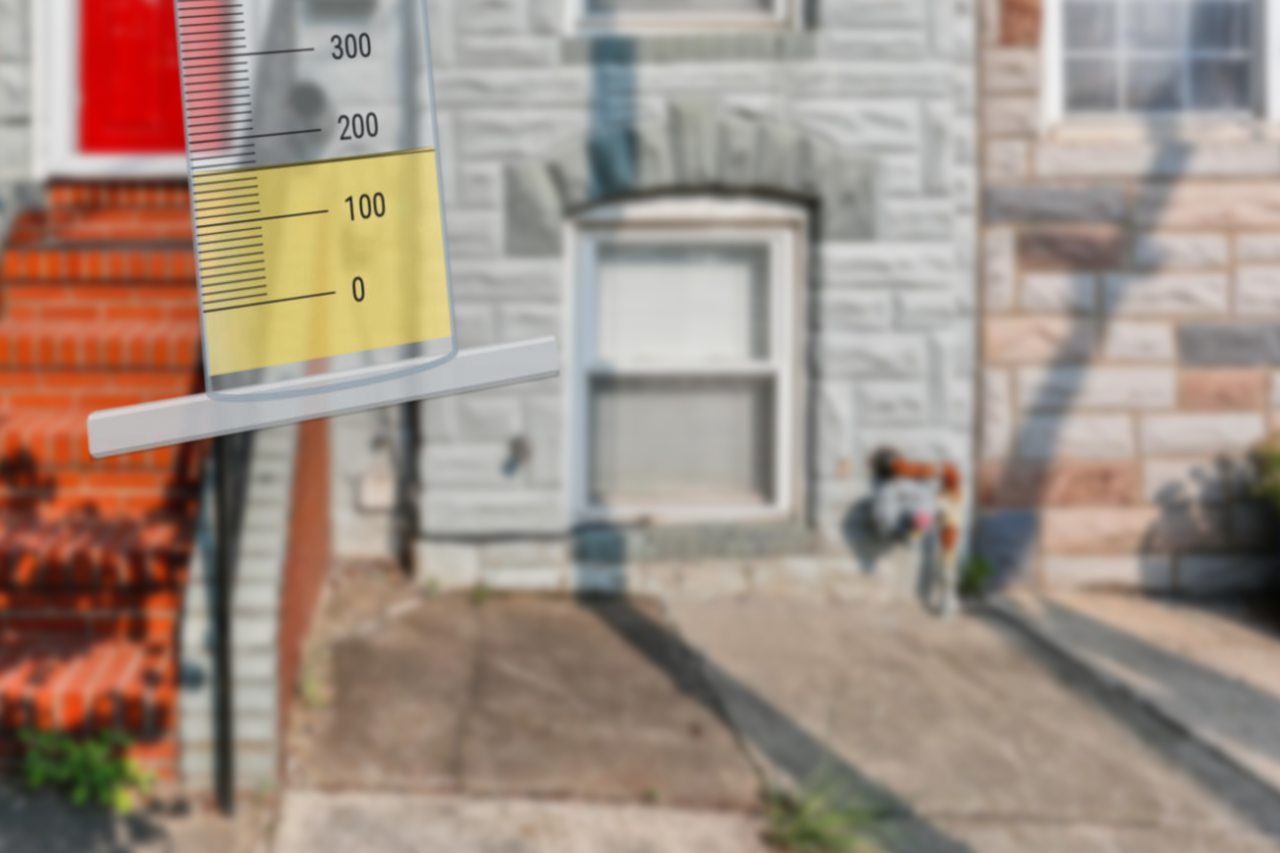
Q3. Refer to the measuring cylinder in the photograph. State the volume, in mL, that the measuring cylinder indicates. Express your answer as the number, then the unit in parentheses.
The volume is 160 (mL)
